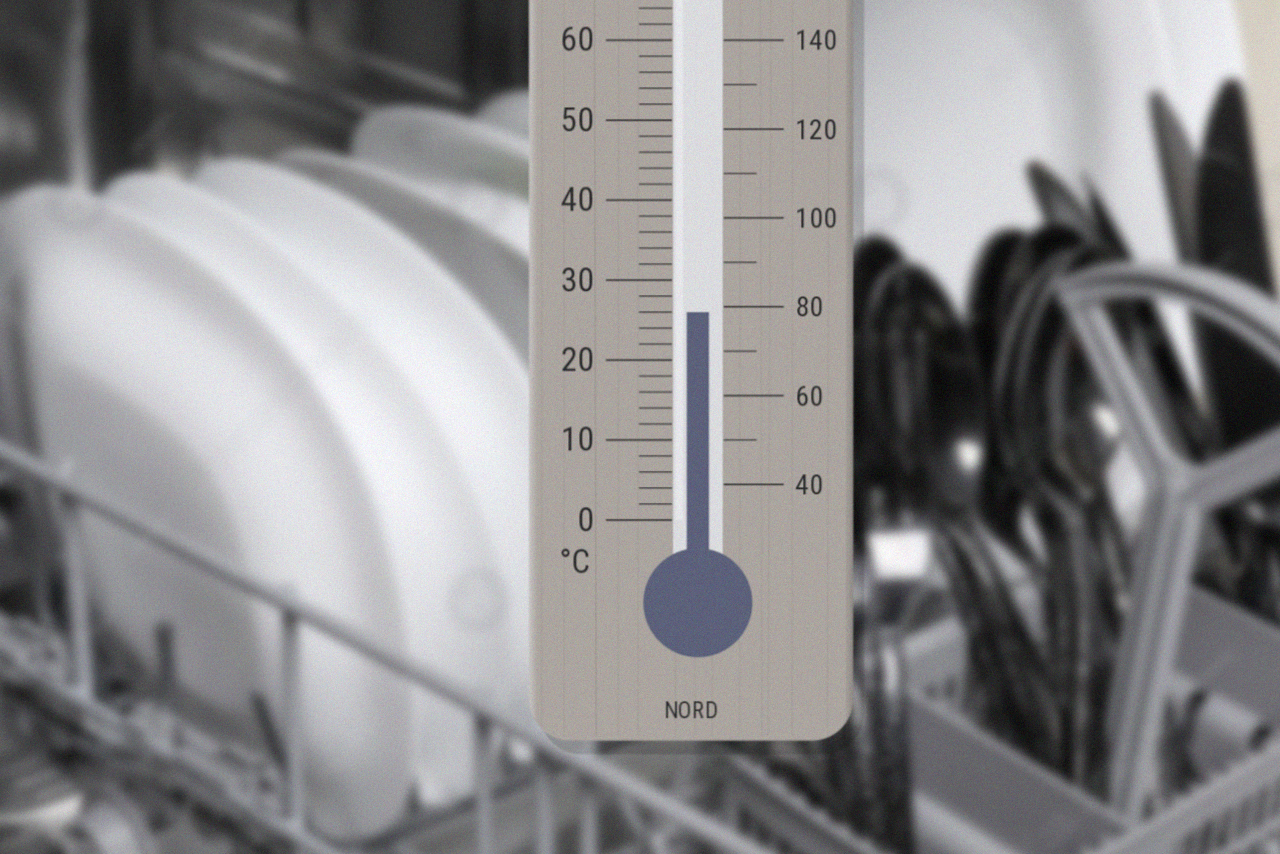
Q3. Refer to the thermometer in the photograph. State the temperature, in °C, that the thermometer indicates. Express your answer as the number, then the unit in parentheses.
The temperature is 26 (°C)
